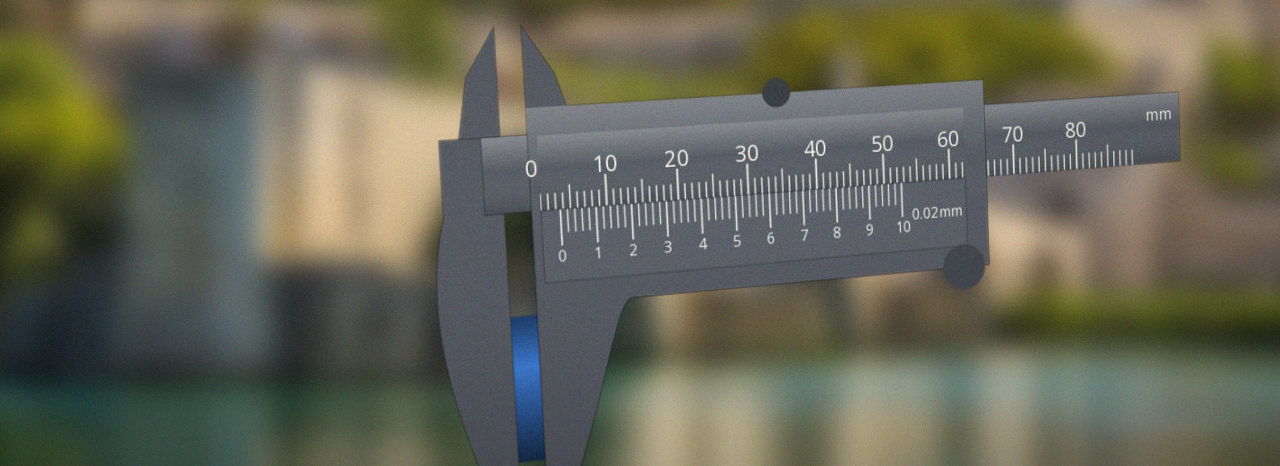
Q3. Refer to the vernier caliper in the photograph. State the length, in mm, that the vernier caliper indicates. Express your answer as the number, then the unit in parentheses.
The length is 3.6 (mm)
